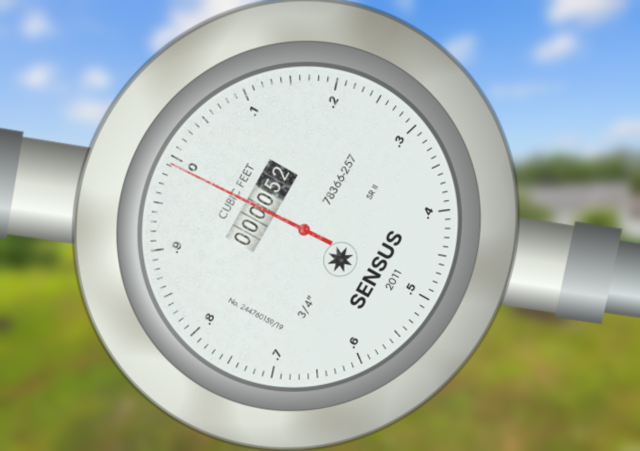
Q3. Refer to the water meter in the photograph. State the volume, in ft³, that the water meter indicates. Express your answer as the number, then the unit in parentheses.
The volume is 51.99 (ft³)
